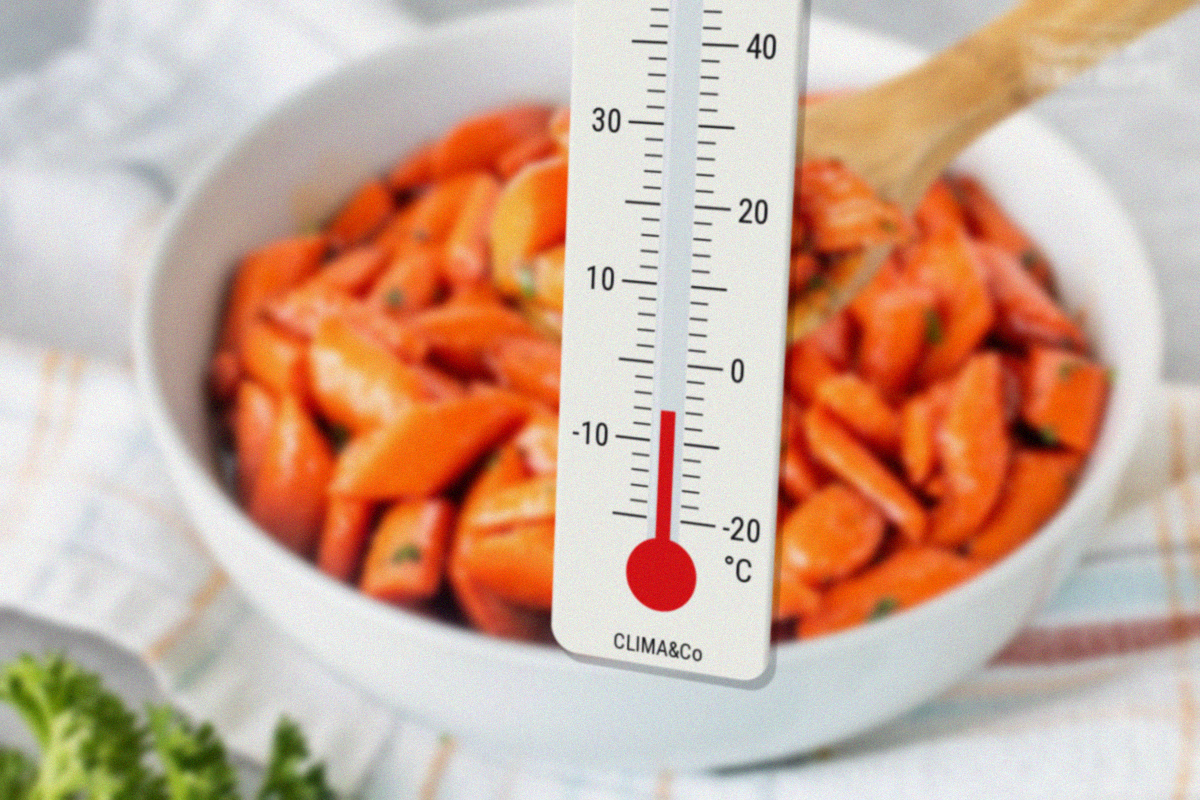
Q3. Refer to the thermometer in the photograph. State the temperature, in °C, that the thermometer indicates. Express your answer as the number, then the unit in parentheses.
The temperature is -6 (°C)
